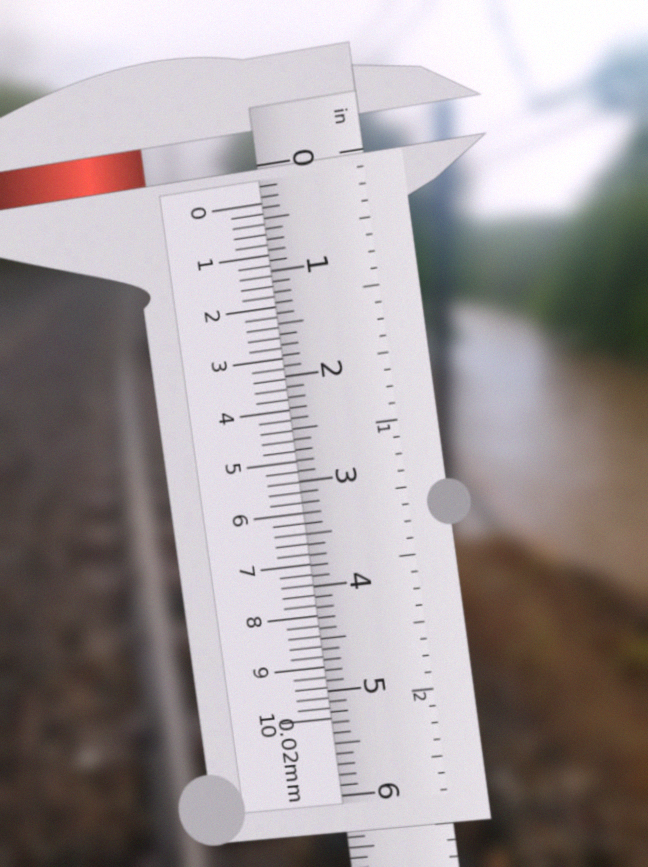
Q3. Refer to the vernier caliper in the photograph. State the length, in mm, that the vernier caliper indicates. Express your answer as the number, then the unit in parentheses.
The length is 3.6 (mm)
